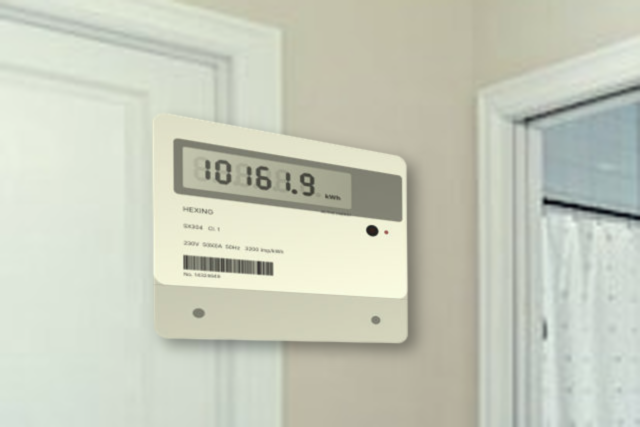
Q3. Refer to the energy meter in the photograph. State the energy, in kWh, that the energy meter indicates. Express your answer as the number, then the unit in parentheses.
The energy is 10161.9 (kWh)
